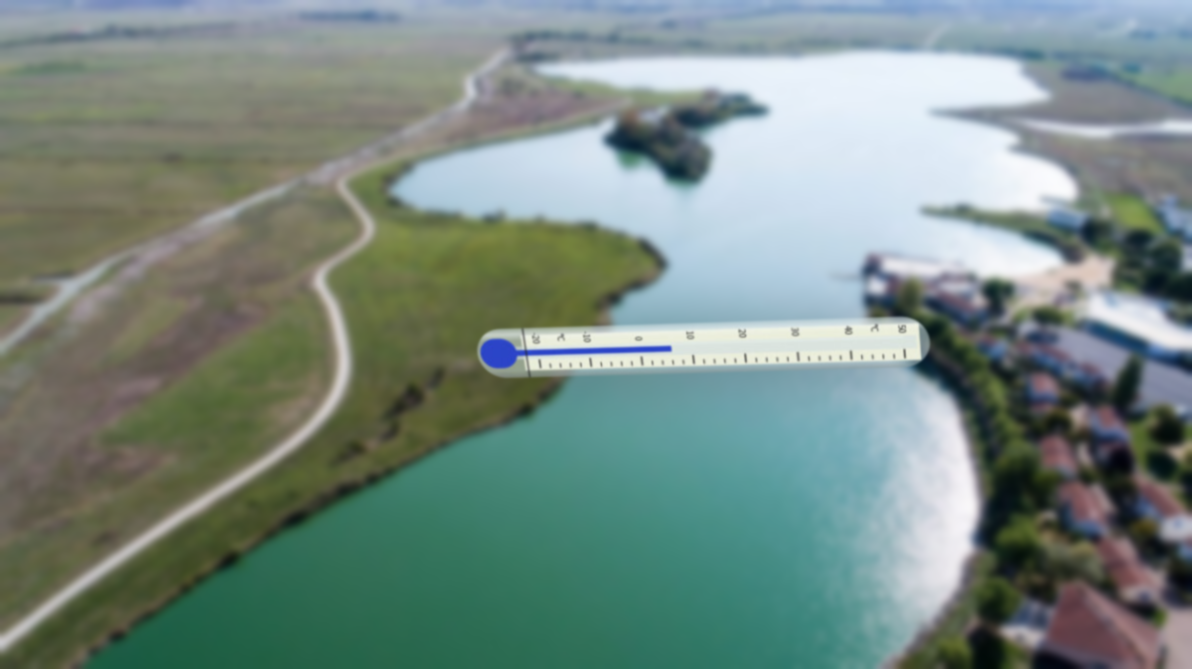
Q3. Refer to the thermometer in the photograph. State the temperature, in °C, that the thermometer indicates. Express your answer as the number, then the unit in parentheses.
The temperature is 6 (°C)
